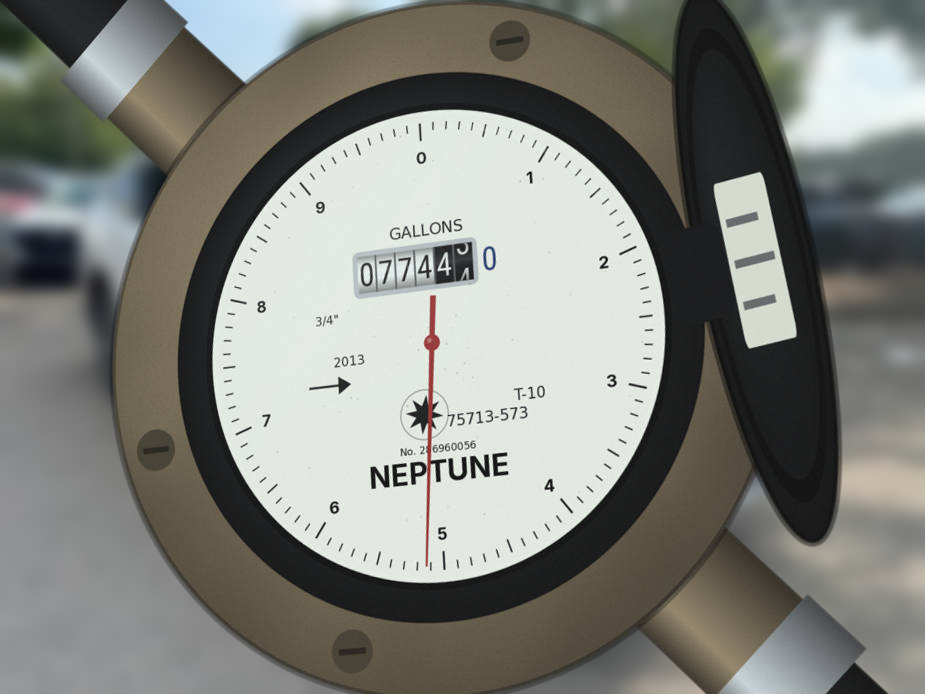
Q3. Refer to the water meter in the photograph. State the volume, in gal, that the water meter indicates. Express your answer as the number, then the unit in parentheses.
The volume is 774435.1 (gal)
